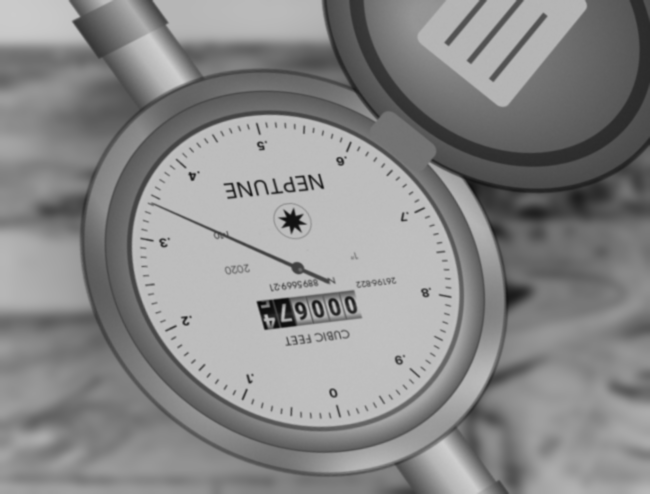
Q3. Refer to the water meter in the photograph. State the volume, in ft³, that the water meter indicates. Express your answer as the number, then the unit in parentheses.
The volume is 674.34 (ft³)
